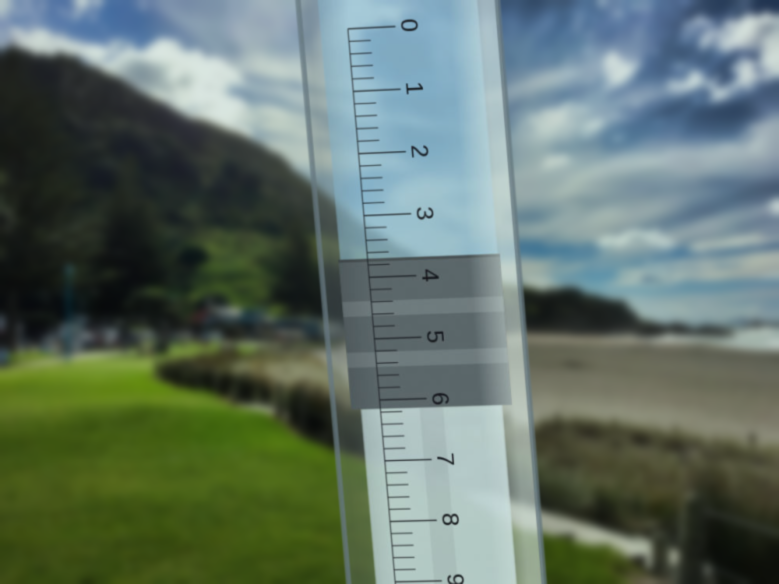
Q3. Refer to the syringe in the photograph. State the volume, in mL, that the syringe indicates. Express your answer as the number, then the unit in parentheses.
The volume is 3.7 (mL)
